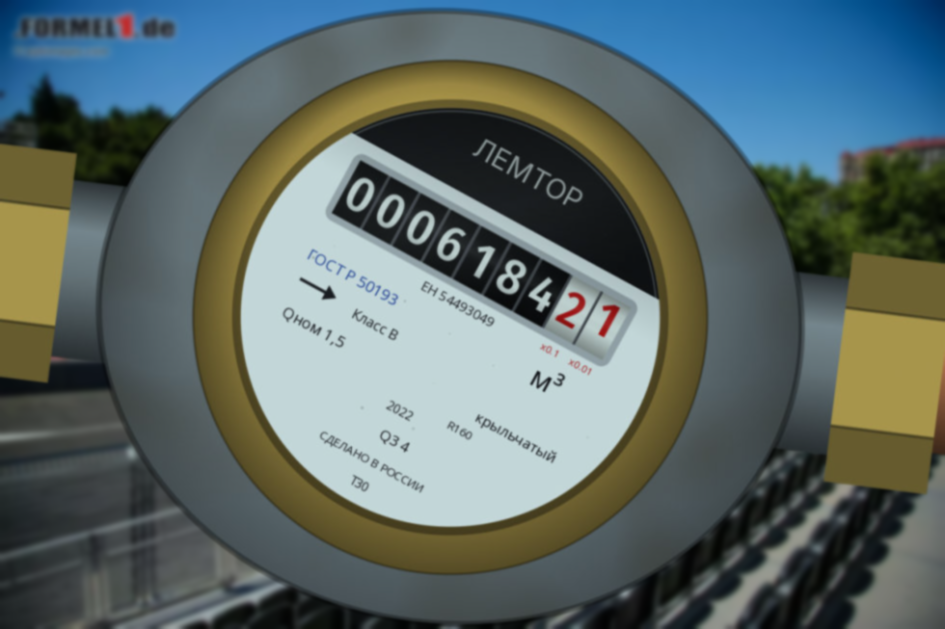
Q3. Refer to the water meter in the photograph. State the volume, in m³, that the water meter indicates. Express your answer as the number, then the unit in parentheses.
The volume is 6184.21 (m³)
